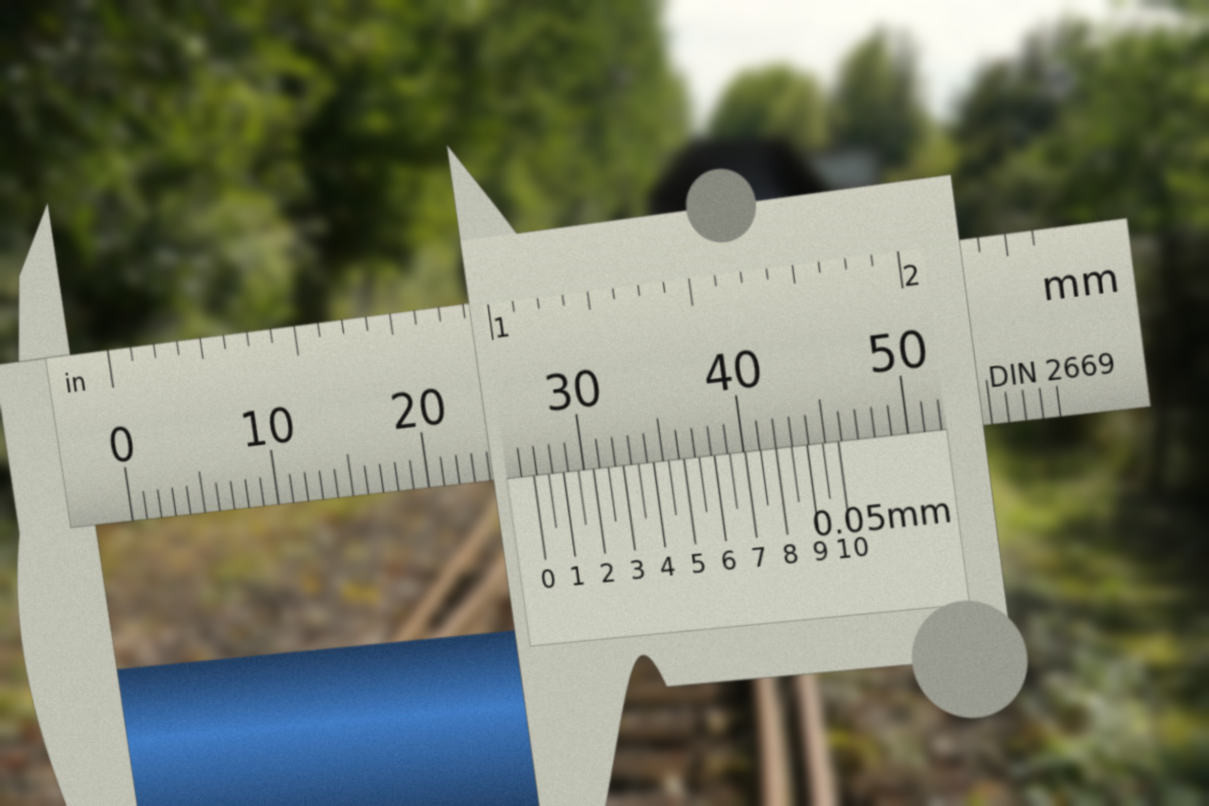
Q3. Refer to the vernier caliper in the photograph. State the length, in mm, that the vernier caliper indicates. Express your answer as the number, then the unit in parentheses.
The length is 26.8 (mm)
